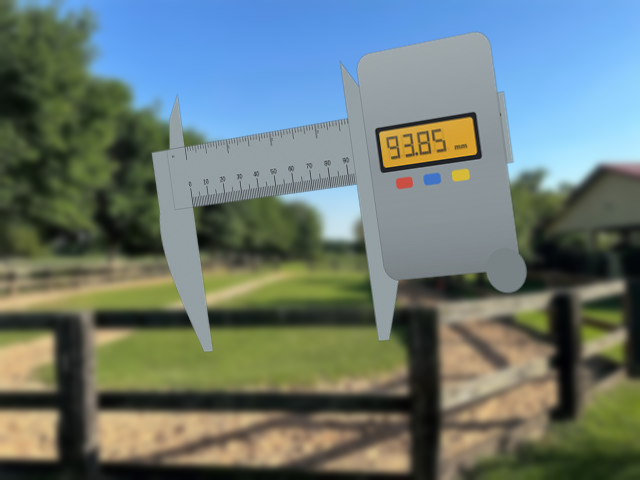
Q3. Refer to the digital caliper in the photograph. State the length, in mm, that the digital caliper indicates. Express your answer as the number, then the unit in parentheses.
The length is 93.85 (mm)
